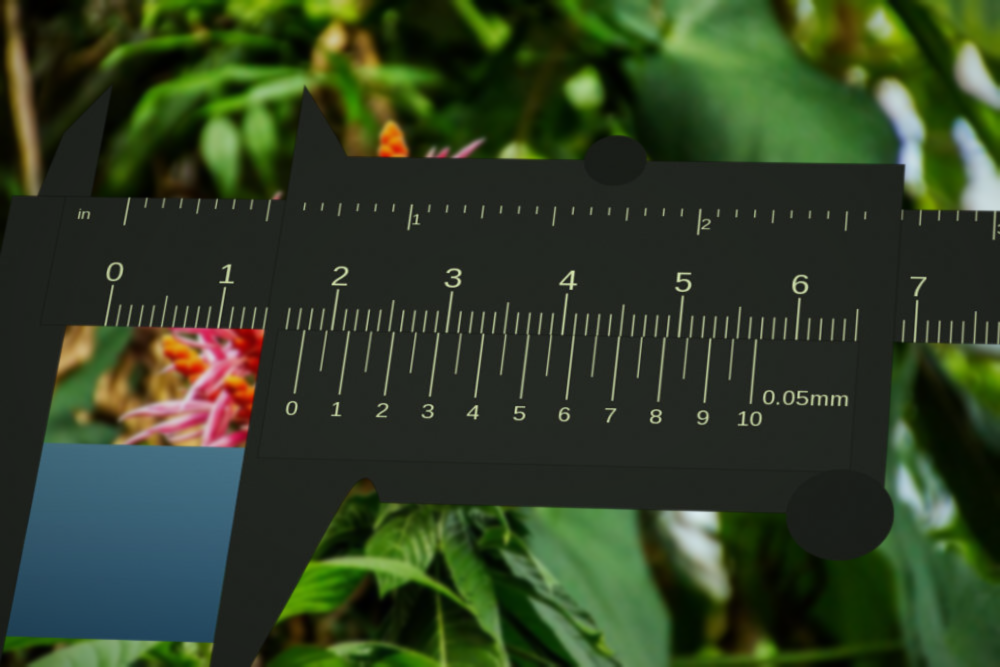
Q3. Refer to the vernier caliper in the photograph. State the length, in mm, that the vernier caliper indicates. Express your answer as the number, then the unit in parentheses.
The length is 17.6 (mm)
